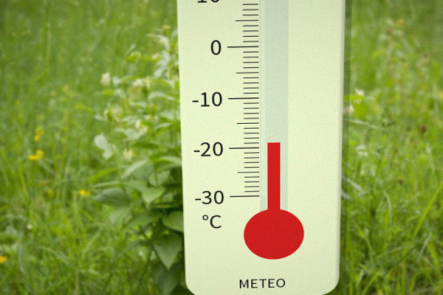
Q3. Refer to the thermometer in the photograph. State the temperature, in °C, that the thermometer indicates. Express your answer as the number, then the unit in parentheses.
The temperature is -19 (°C)
